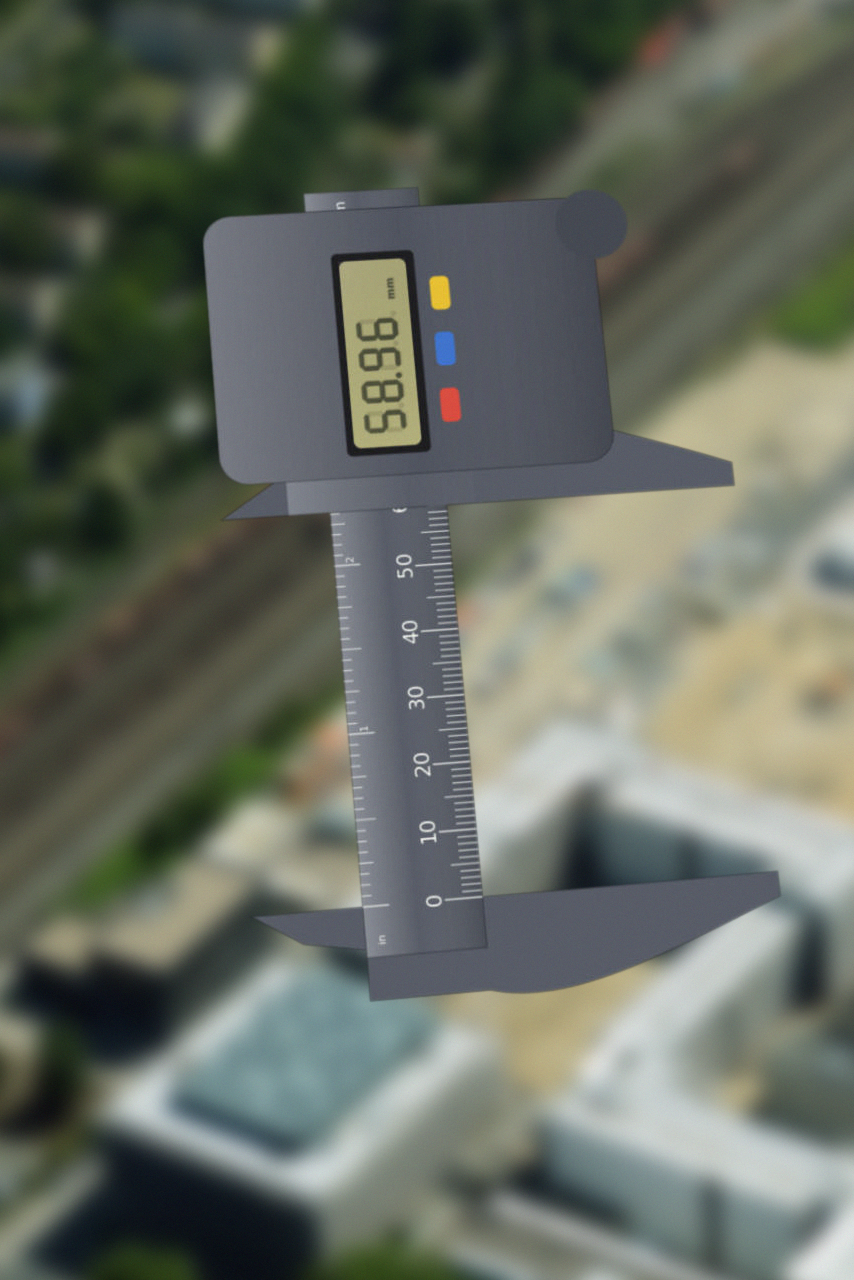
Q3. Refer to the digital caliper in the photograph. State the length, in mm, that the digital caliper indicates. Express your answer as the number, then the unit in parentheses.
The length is 58.96 (mm)
